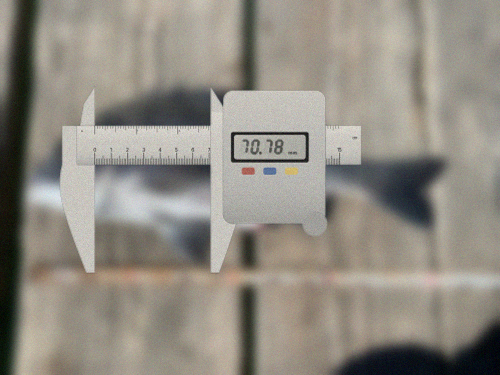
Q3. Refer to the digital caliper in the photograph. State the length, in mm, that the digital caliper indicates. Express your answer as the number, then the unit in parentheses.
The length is 70.78 (mm)
